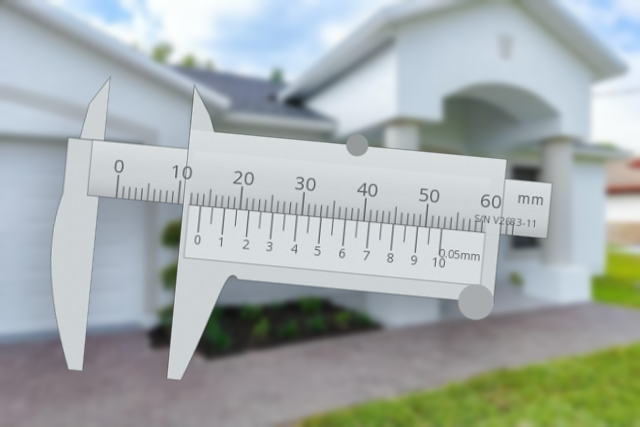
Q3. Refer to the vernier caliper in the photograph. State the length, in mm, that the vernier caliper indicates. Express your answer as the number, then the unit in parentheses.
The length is 13.6 (mm)
